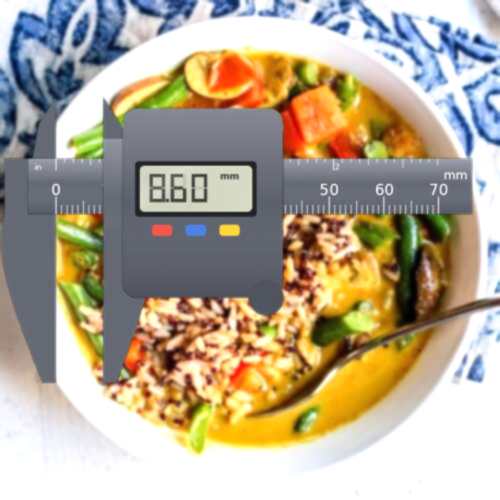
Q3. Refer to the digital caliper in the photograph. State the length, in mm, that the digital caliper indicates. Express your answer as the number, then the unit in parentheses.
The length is 8.60 (mm)
